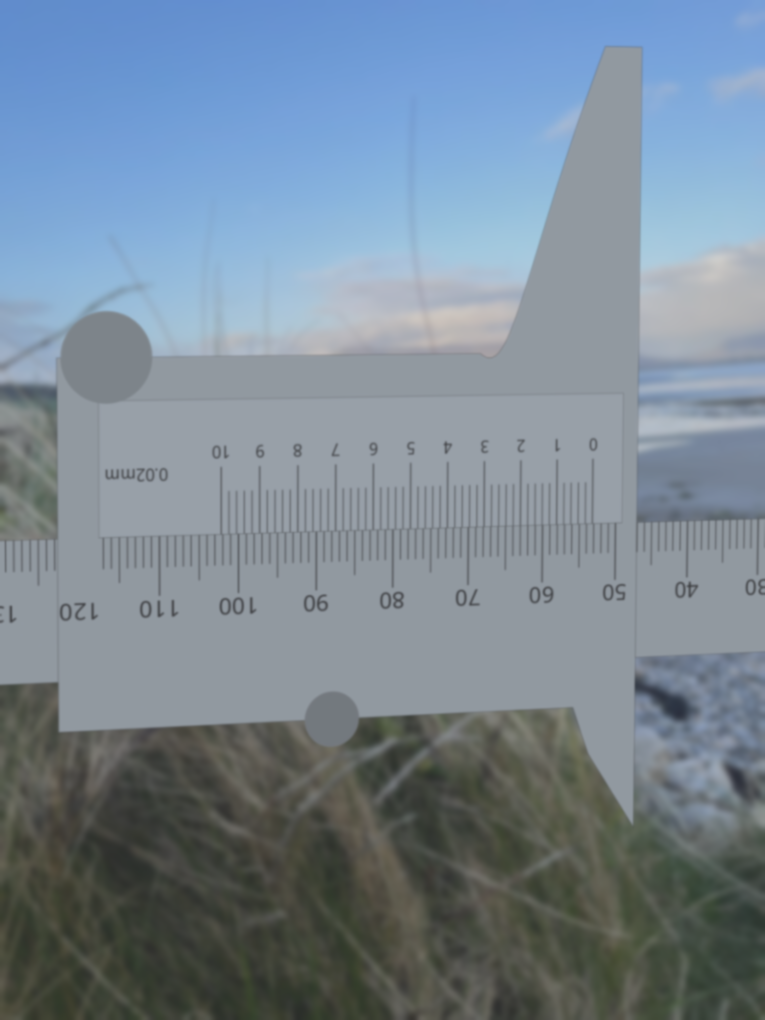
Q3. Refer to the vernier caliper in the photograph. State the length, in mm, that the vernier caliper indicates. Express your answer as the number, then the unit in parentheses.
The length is 53.2 (mm)
